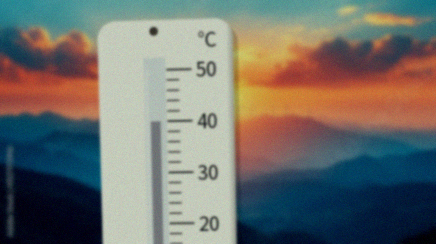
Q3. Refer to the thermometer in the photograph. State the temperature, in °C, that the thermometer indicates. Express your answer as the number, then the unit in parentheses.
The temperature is 40 (°C)
